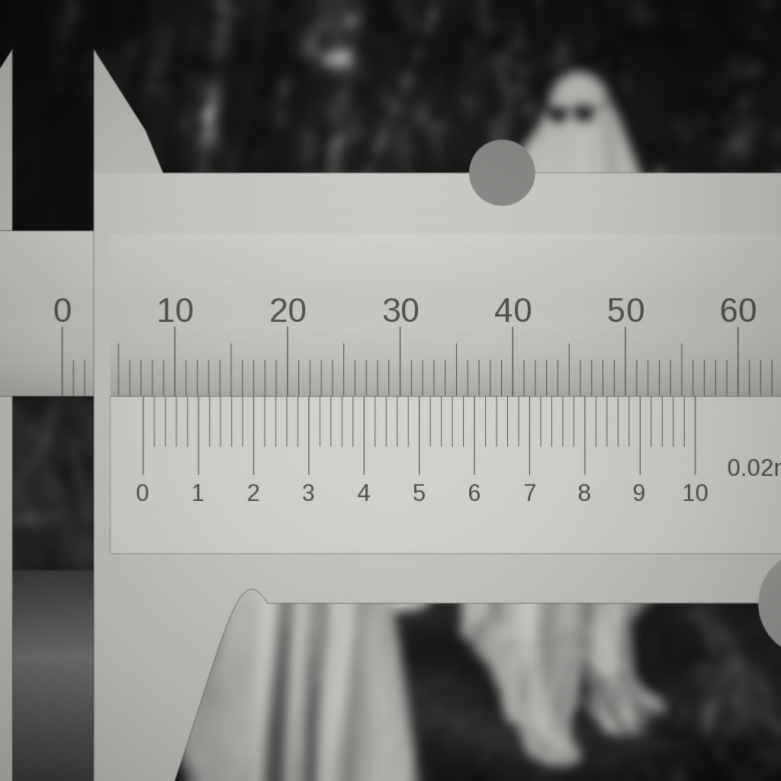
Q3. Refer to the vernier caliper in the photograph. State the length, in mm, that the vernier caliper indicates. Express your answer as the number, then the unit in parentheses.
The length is 7.2 (mm)
